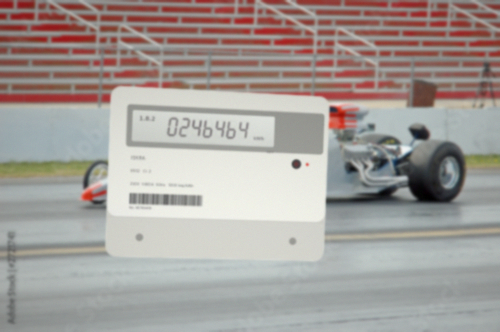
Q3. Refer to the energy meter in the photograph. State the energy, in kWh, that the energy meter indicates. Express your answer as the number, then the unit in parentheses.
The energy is 246464 (kWh)
